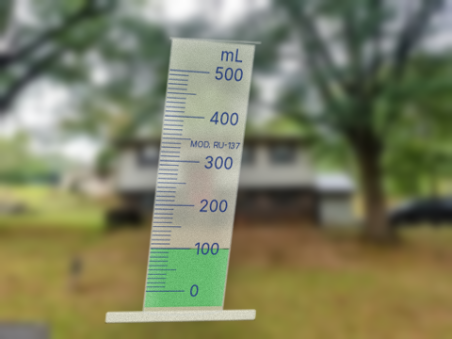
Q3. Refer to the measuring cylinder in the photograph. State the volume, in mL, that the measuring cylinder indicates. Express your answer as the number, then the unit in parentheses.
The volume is 100 (mL)
